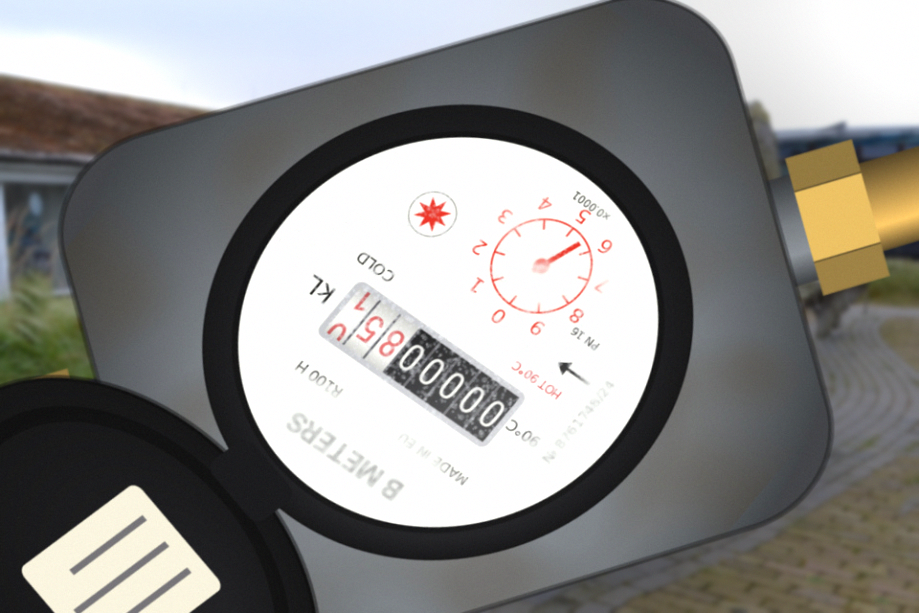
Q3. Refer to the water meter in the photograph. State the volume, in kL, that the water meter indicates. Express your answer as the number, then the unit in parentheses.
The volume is 0.8505 (kL)
